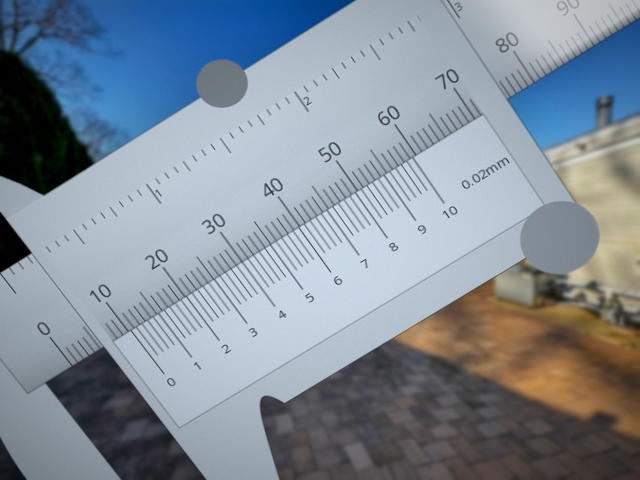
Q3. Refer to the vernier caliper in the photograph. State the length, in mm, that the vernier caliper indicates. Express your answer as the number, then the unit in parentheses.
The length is 10.4 (mm)
